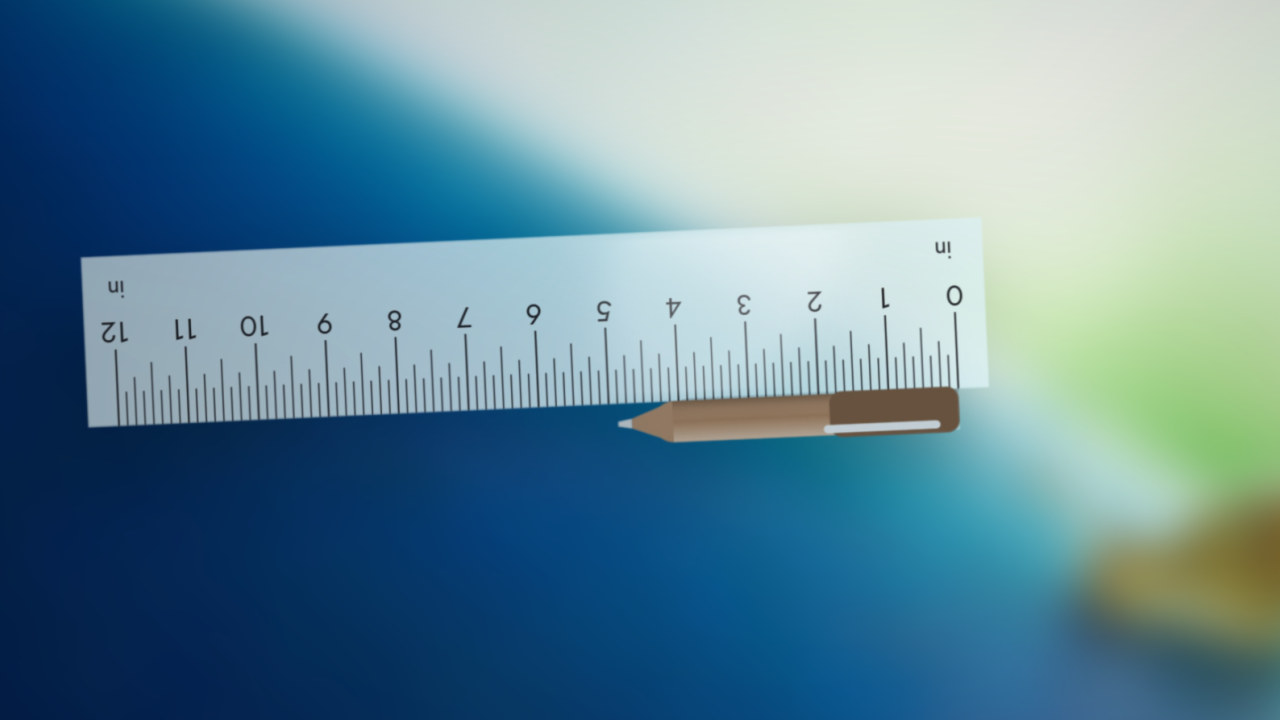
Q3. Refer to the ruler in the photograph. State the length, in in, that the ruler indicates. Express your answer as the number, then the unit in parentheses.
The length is 4.875 (in)
